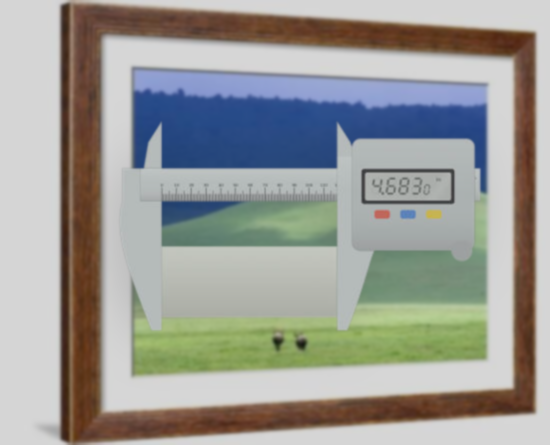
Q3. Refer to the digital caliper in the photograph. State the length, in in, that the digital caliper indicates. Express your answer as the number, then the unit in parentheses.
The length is 4.6830 (in)
